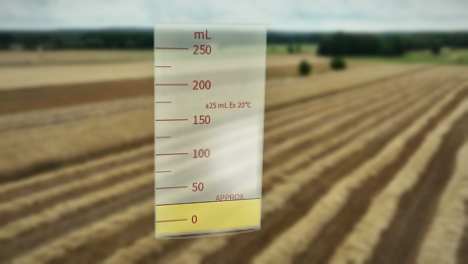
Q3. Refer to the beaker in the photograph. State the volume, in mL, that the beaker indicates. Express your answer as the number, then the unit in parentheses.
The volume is 25 (mL)
